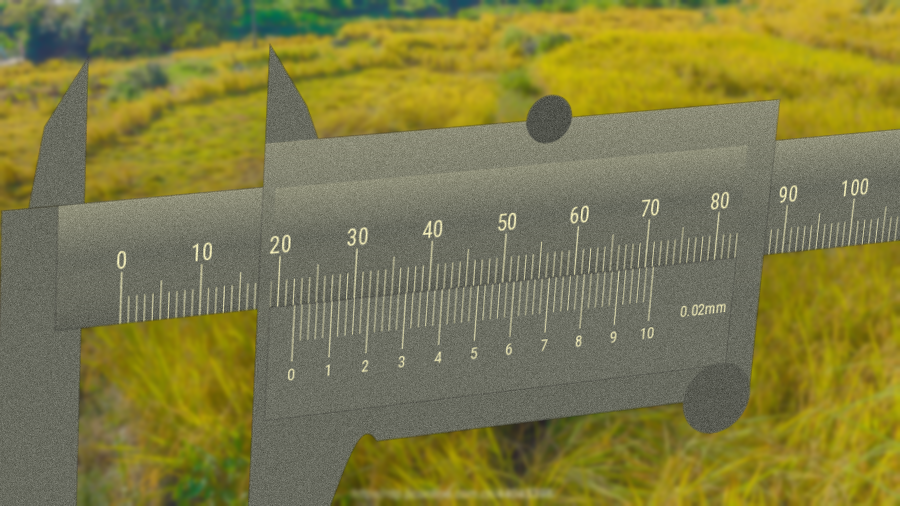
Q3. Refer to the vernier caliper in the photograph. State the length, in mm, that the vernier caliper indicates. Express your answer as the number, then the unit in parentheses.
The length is 22.2 (mm)
